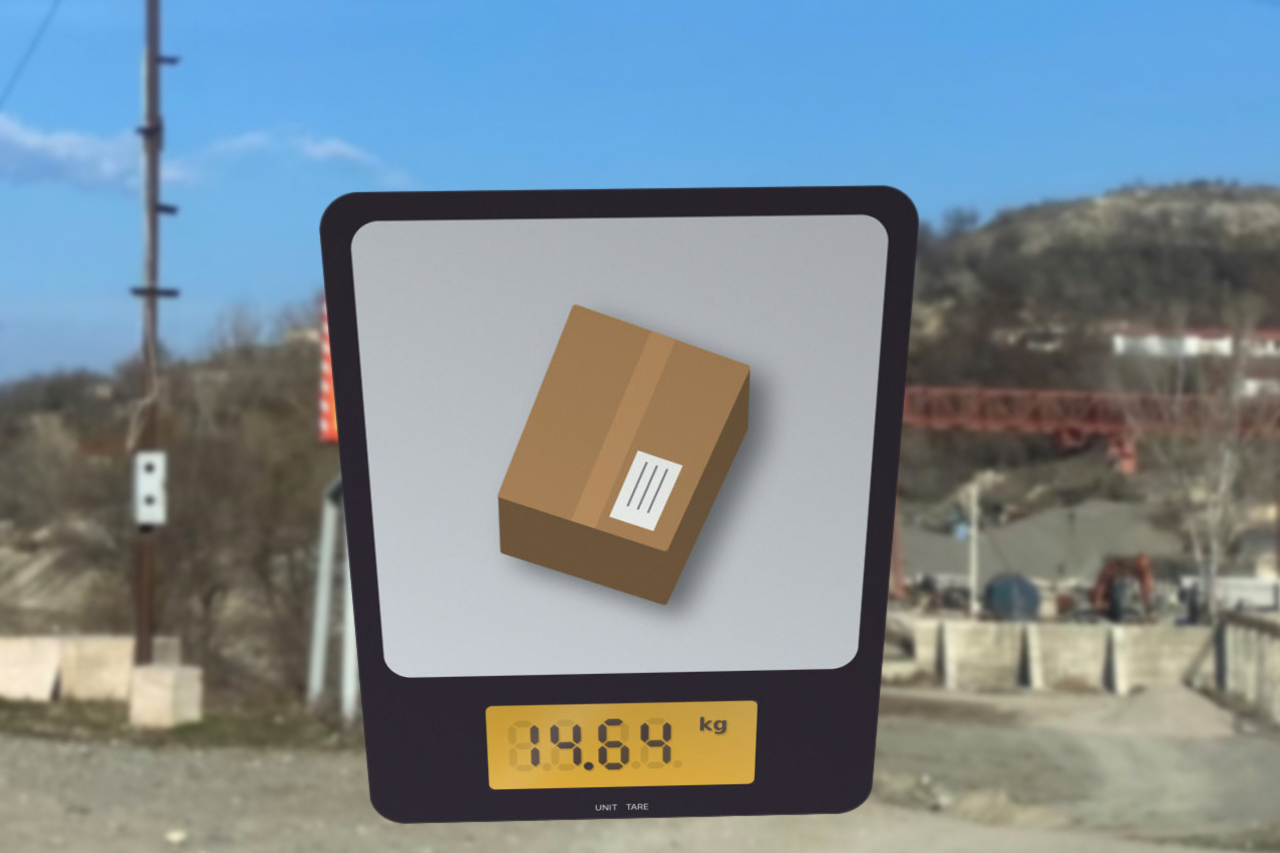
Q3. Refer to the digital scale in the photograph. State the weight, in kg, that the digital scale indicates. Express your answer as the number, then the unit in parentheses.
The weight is 14.64 (kg)
